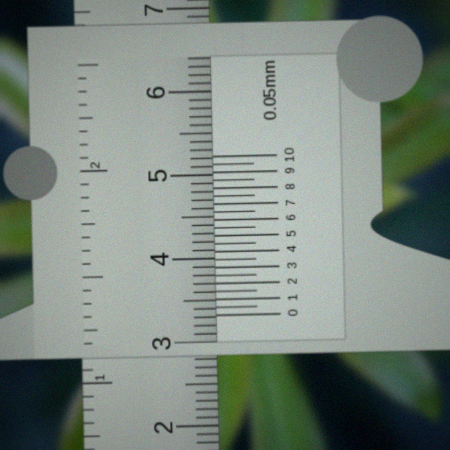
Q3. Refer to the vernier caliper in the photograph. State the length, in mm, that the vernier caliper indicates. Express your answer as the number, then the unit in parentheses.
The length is 33.2 (mm)
